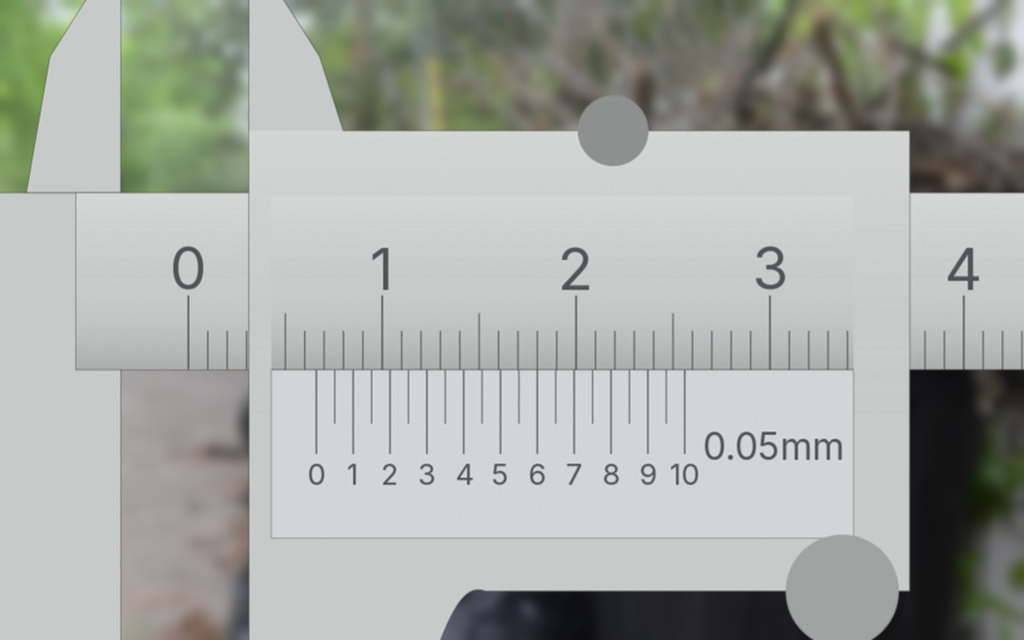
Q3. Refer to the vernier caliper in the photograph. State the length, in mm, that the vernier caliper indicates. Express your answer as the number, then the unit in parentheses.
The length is 6.6 (mm)
